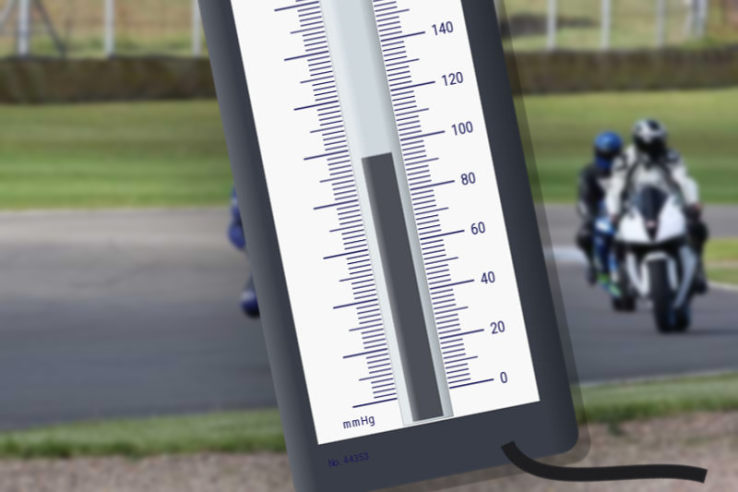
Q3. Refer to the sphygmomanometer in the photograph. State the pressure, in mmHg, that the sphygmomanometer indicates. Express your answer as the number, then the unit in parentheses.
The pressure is 96 (mmHg)
